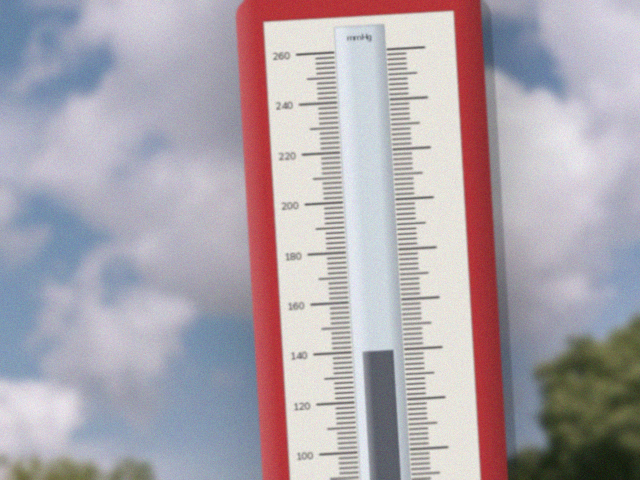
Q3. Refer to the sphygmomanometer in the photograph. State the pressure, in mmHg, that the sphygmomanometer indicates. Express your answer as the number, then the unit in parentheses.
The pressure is 140 (mmHg)
